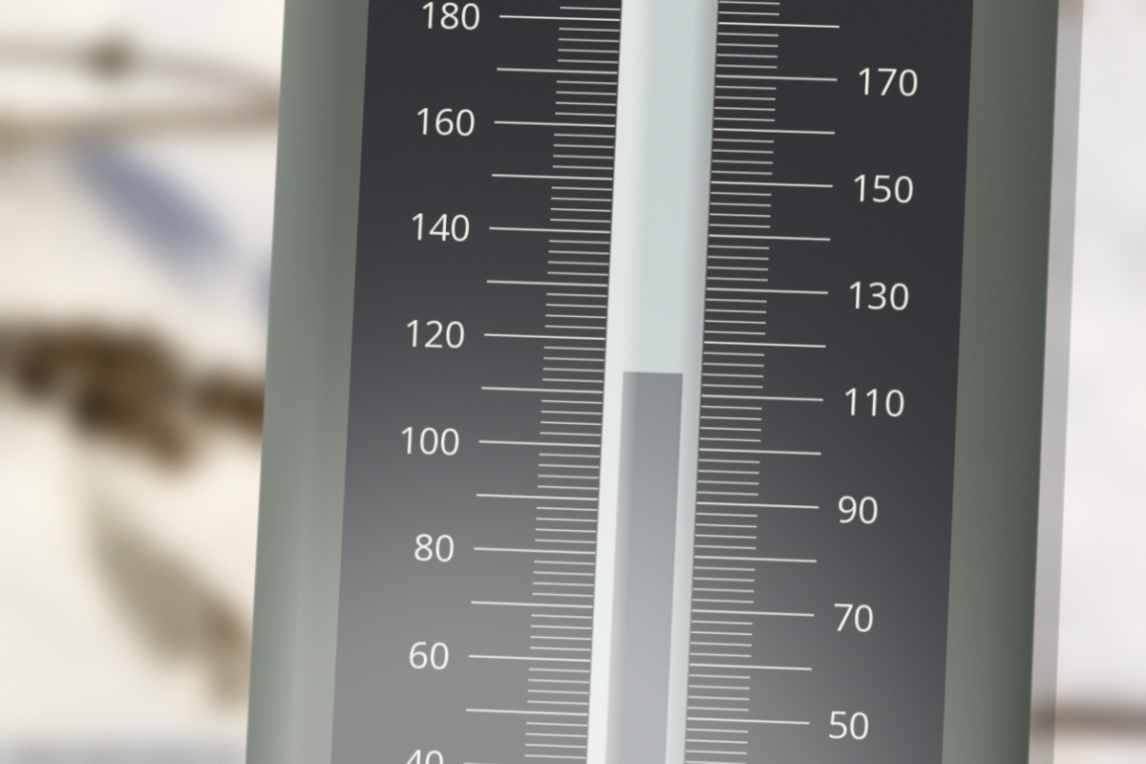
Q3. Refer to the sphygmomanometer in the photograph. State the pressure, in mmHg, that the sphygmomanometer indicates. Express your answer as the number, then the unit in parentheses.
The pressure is 114 (mmHg)
